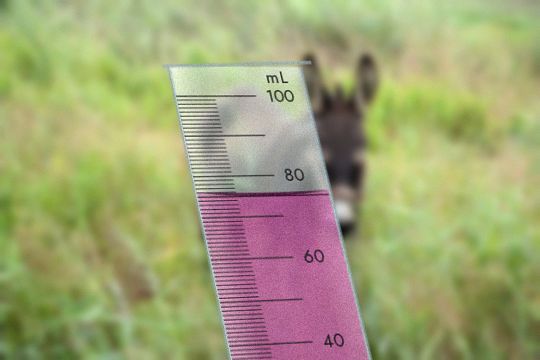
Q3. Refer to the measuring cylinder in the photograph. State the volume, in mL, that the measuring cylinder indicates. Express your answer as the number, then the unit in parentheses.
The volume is 75 (mL)
